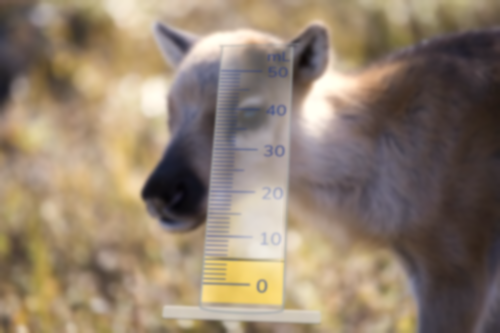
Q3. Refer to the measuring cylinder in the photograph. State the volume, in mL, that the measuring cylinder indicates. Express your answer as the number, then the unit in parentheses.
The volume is 5 (mL)
